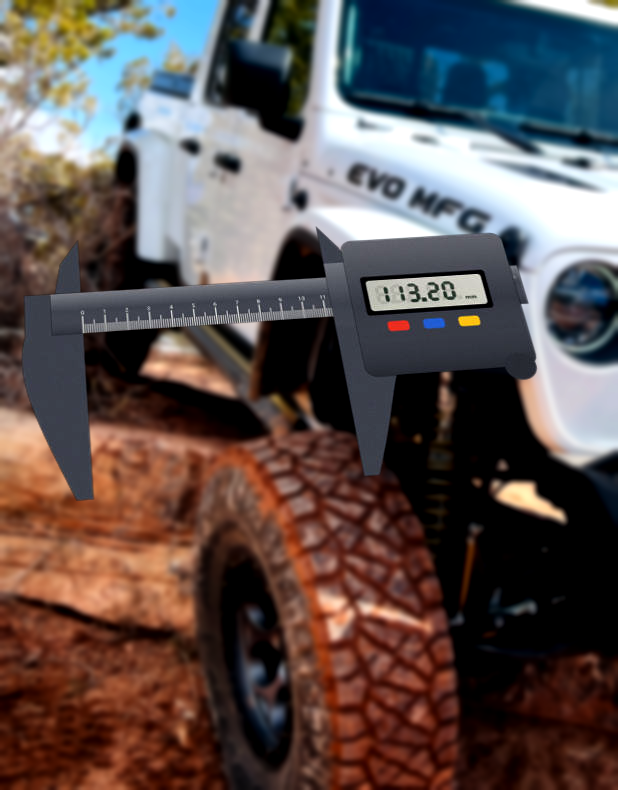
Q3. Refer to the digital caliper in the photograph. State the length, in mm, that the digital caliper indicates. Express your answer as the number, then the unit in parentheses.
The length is 113.20 (mm)
